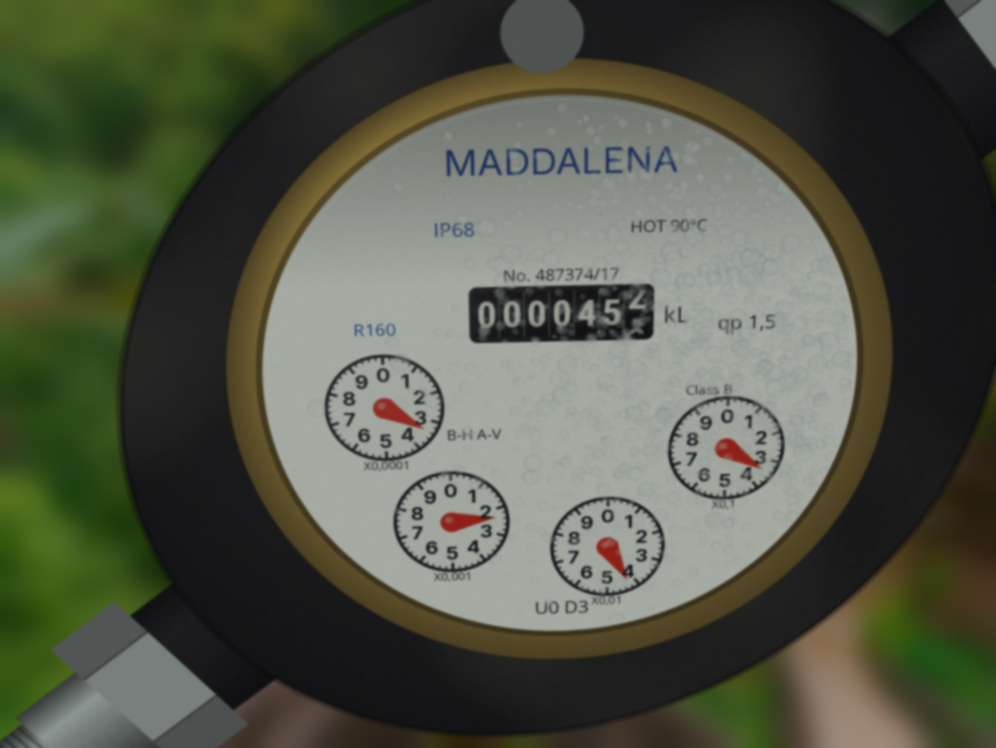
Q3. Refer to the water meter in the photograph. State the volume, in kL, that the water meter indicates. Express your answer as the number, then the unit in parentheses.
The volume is 452.3423 (kL)
